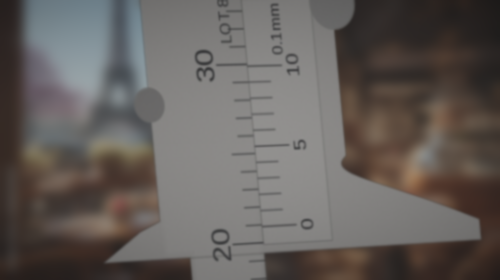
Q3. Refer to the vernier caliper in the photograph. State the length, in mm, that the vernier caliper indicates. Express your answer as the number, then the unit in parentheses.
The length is 20.9 (mm)
